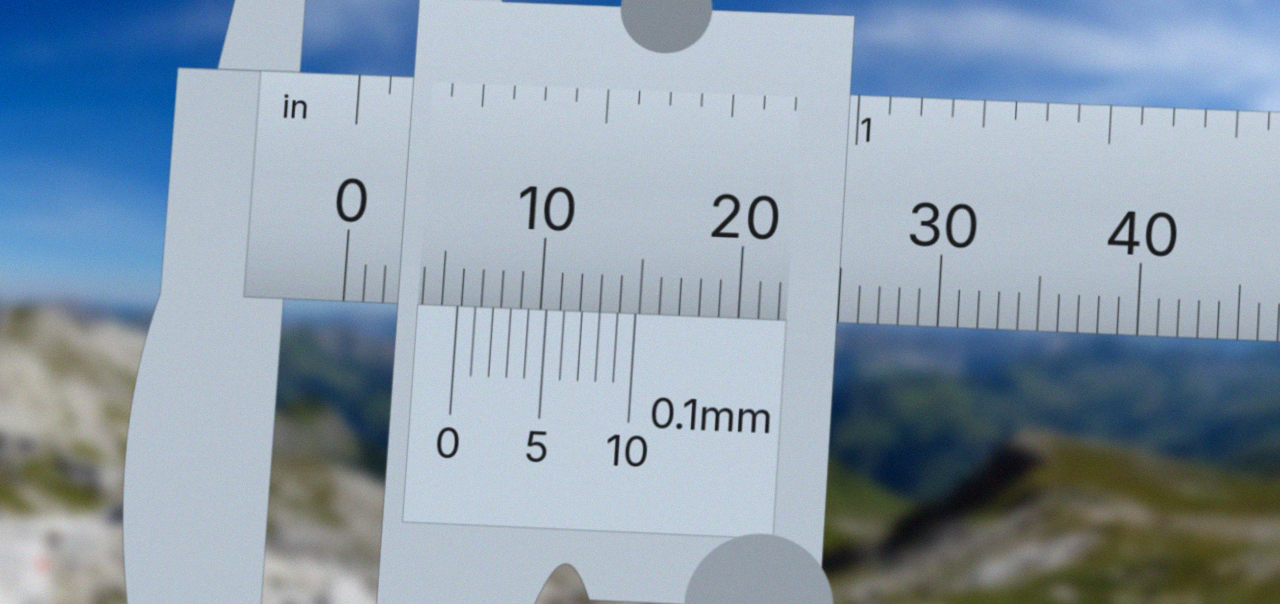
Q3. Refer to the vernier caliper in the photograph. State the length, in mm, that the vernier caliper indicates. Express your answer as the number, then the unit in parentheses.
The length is 5.8 (mm)
